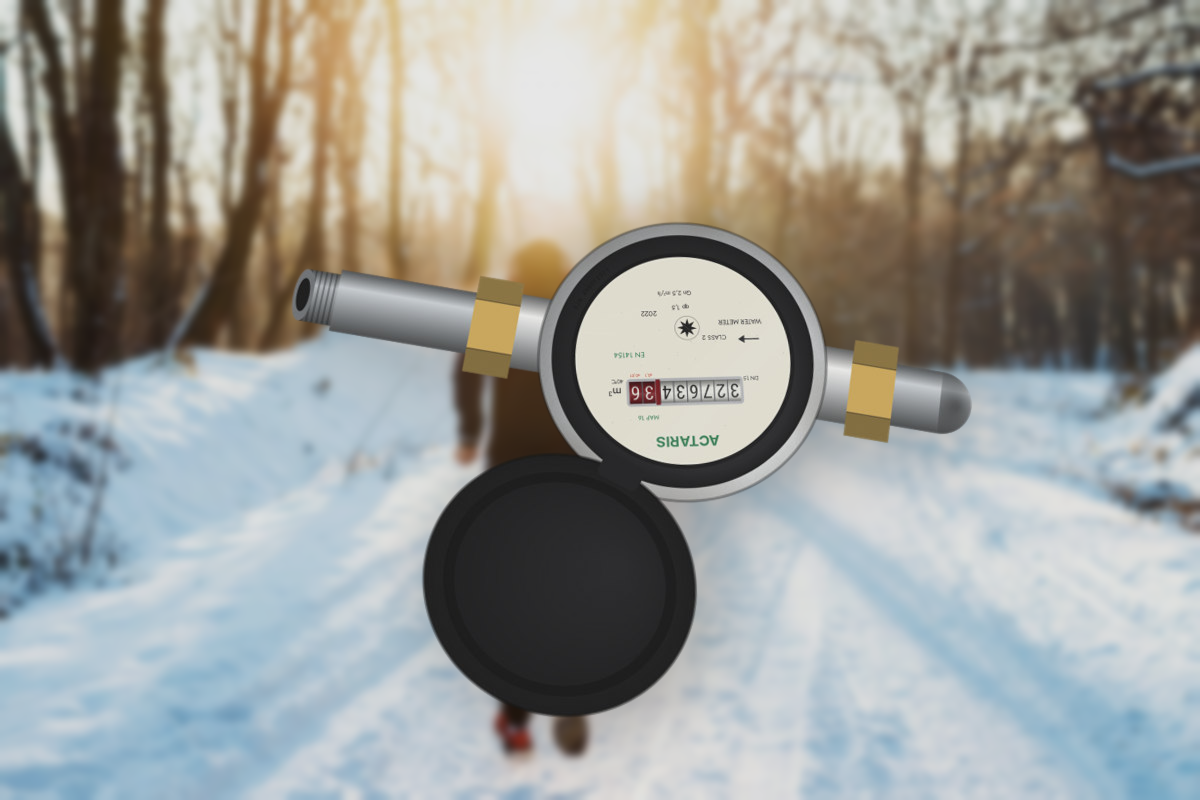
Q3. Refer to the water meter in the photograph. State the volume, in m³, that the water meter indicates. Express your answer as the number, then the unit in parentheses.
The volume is 327634.36 (m³)
